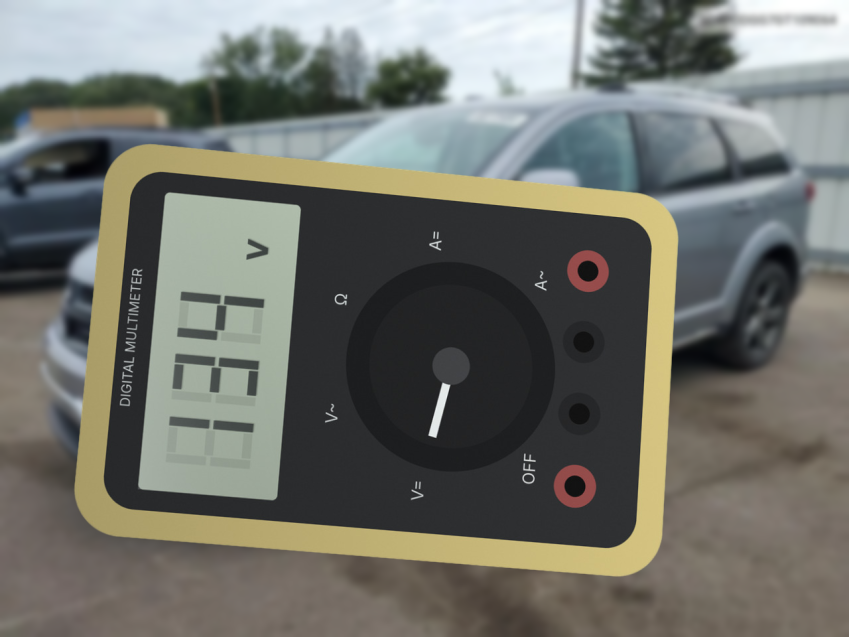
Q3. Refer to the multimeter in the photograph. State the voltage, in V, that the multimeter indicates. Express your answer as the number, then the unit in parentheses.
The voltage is 134 (V)
